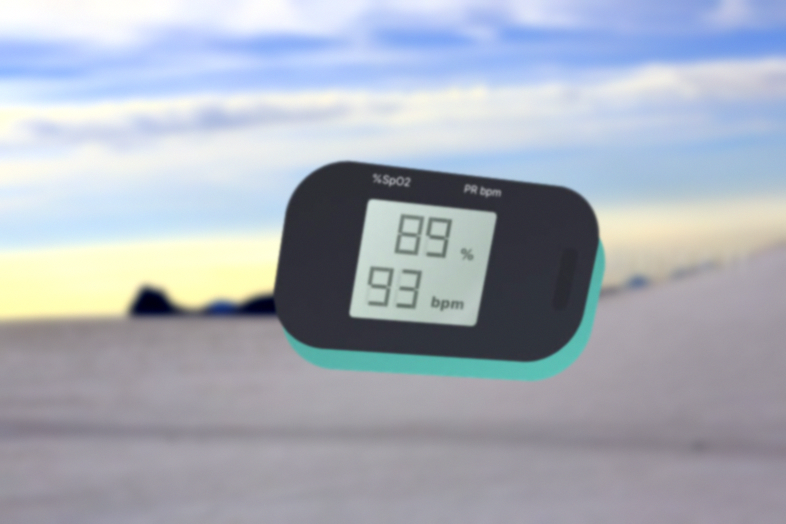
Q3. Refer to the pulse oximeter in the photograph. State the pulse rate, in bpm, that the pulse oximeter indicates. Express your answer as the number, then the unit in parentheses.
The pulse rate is 93 (bpm)
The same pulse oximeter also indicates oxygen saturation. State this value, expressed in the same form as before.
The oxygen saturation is 89 (%)
